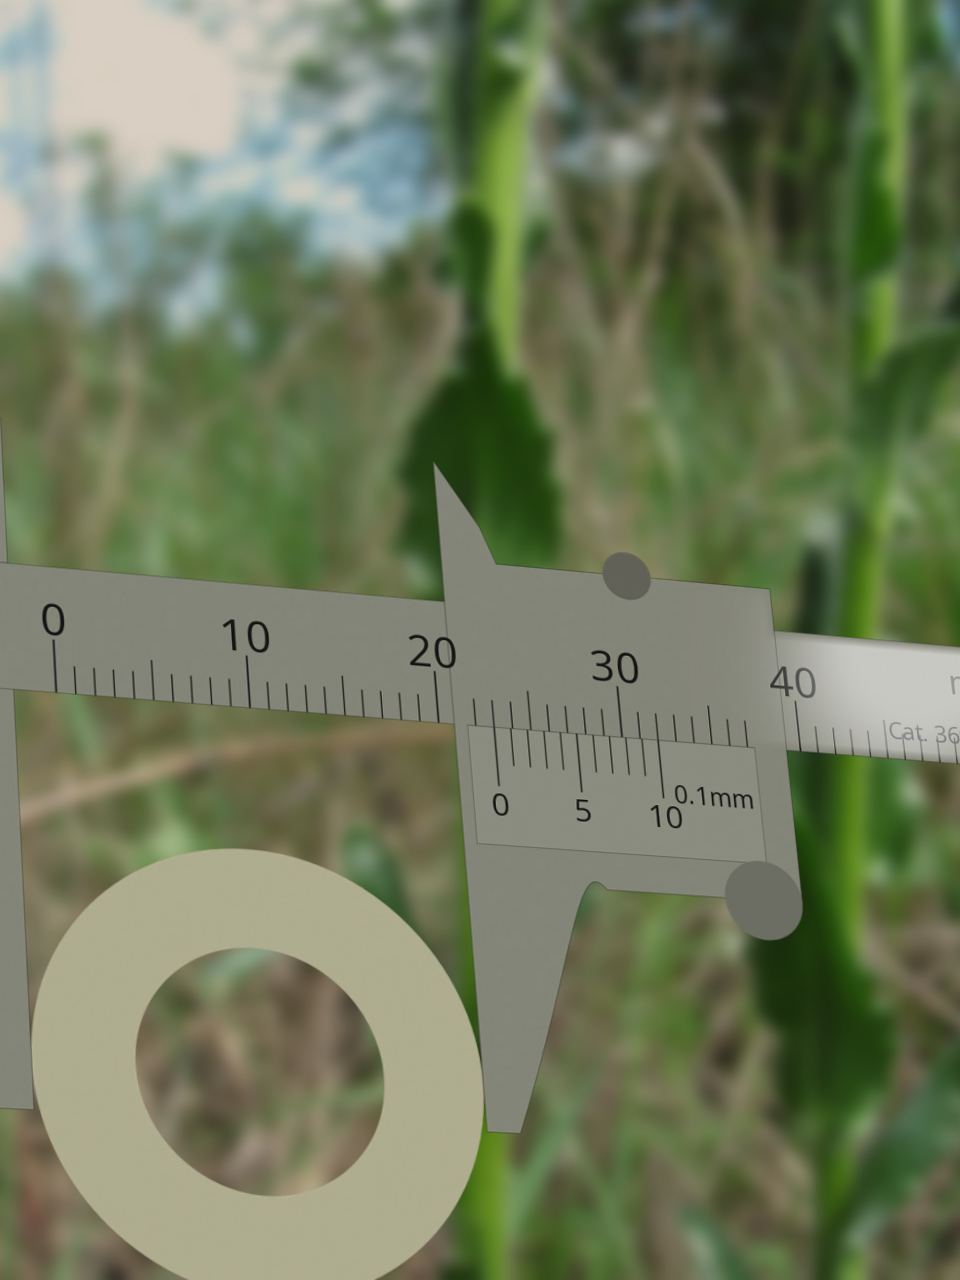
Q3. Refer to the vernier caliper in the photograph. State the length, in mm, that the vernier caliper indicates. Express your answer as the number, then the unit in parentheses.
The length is 23.0 (mm)
